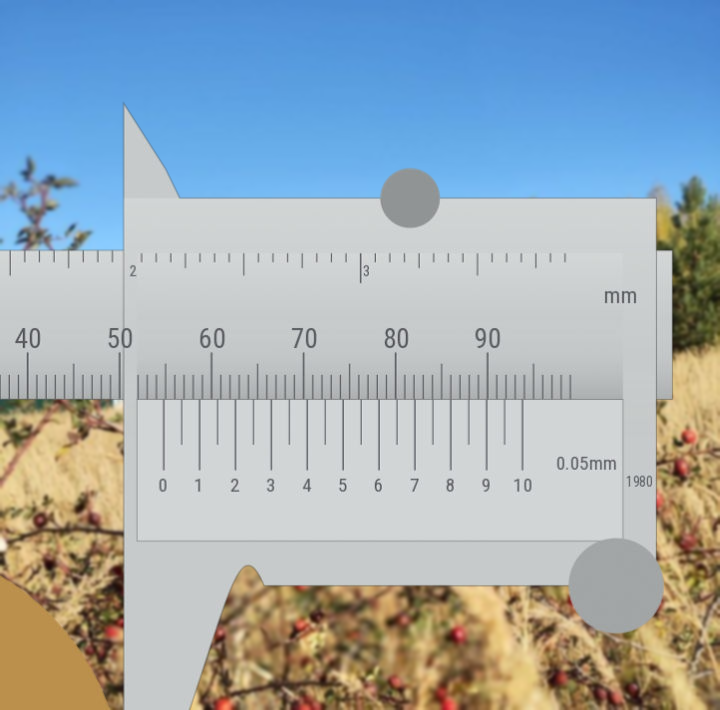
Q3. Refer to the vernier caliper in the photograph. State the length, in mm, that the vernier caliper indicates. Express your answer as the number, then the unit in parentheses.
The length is 54.8 (mm)
